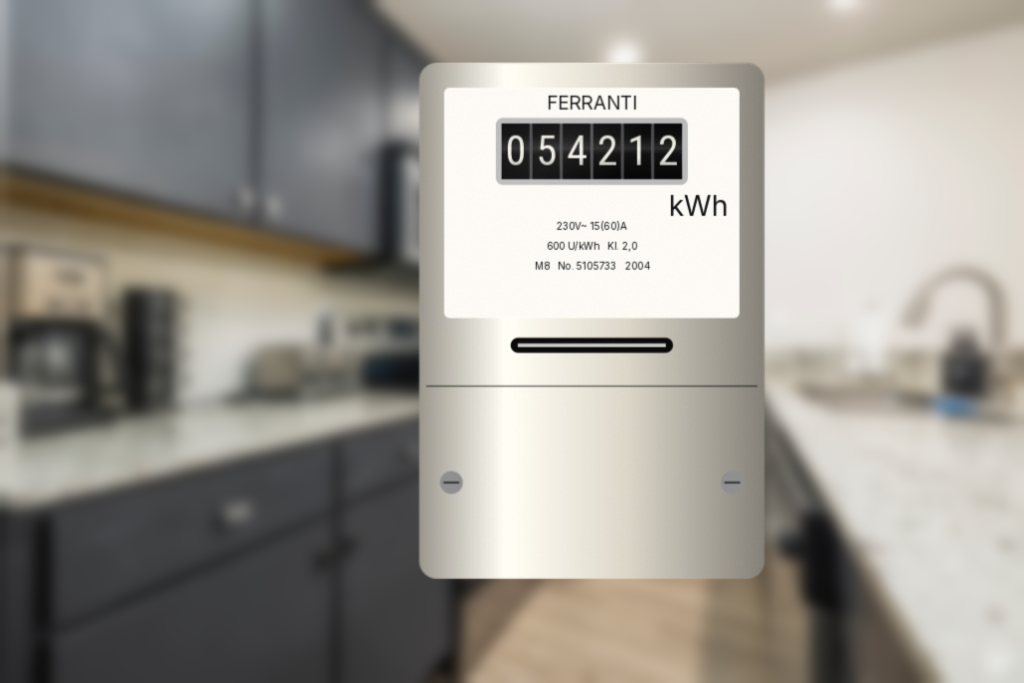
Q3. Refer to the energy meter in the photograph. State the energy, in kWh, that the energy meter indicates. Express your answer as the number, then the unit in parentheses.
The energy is 54212 (kWh)
